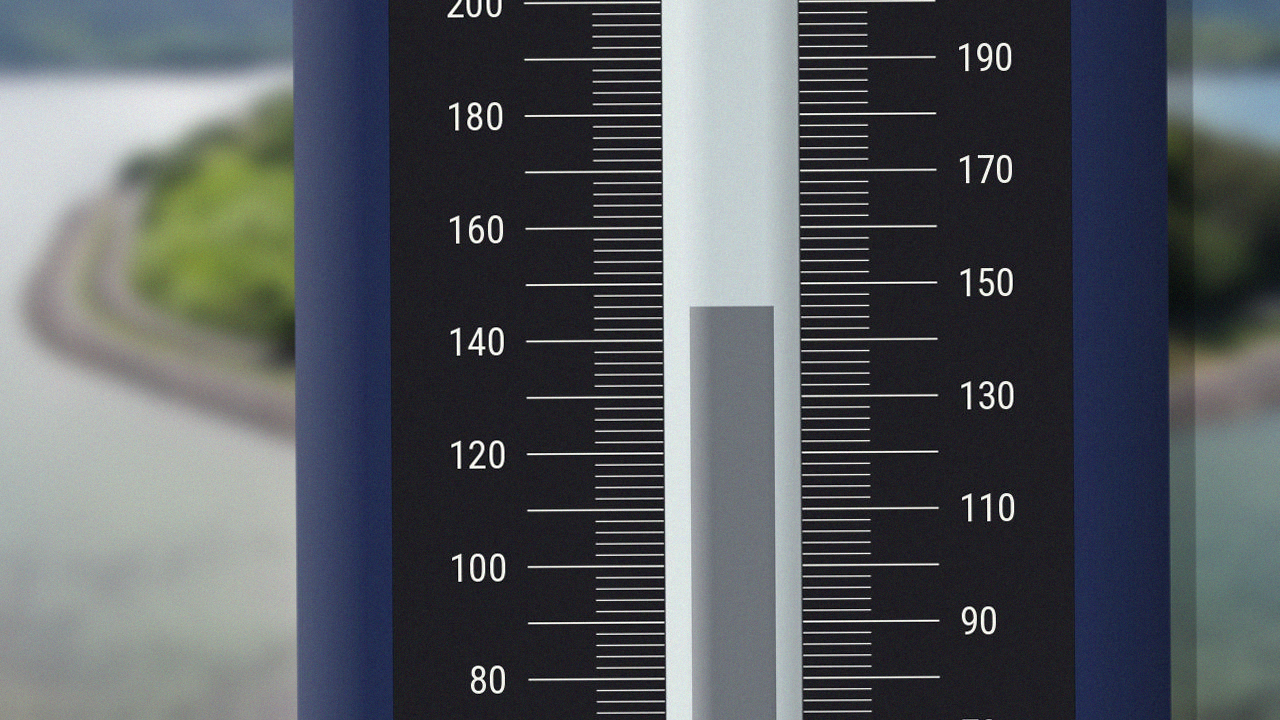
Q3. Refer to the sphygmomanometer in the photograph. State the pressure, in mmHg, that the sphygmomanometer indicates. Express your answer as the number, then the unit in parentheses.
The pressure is 146 (mmHg)
